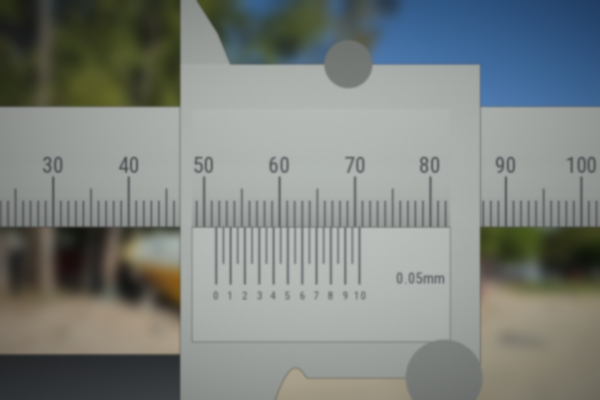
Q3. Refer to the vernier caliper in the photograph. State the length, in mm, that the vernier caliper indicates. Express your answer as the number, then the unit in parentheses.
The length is 51.6 (mm)
